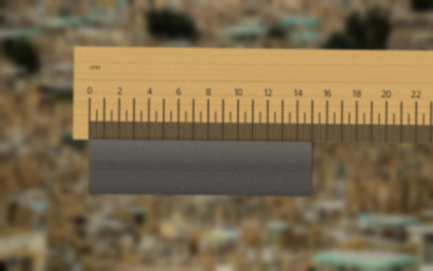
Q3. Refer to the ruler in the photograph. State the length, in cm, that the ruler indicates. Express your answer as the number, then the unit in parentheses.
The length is 15 (cm)
